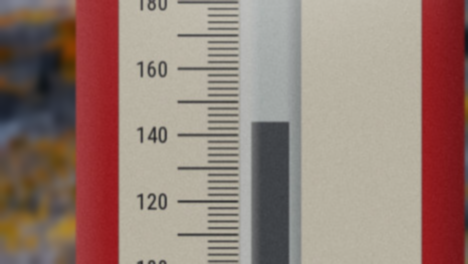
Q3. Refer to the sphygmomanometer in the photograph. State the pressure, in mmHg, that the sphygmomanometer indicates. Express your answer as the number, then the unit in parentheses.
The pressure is 144 (mmHg)
